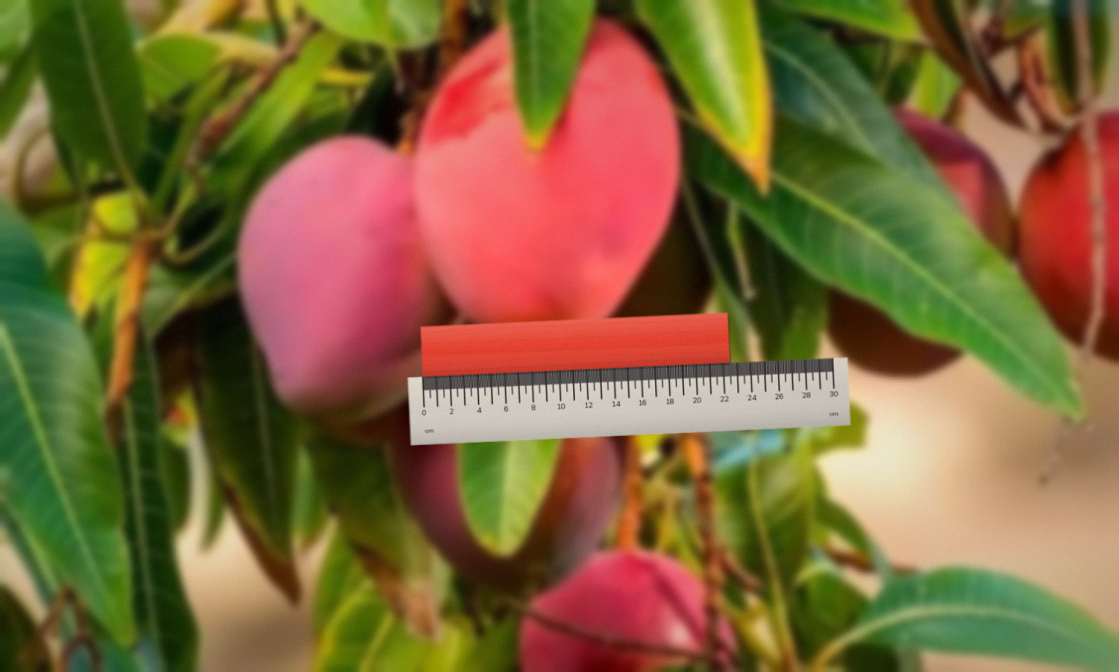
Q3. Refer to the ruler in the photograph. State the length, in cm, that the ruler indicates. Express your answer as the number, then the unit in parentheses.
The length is 22.5 (cm)
